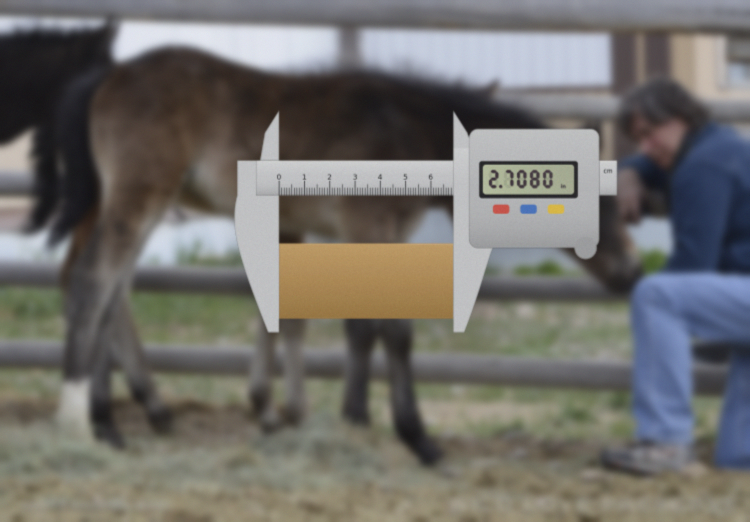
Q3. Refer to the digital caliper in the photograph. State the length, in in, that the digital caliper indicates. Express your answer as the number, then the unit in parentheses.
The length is 2.7080 (in)
